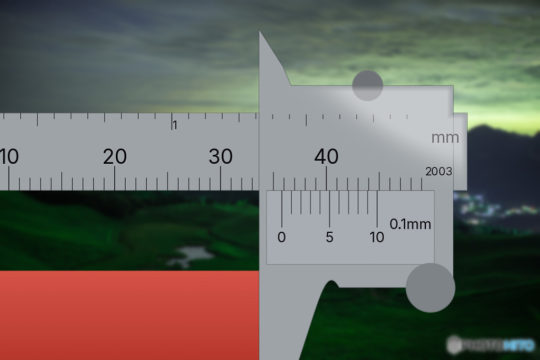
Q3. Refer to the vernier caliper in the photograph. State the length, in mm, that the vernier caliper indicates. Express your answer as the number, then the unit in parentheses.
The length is 35.8 (mm)
